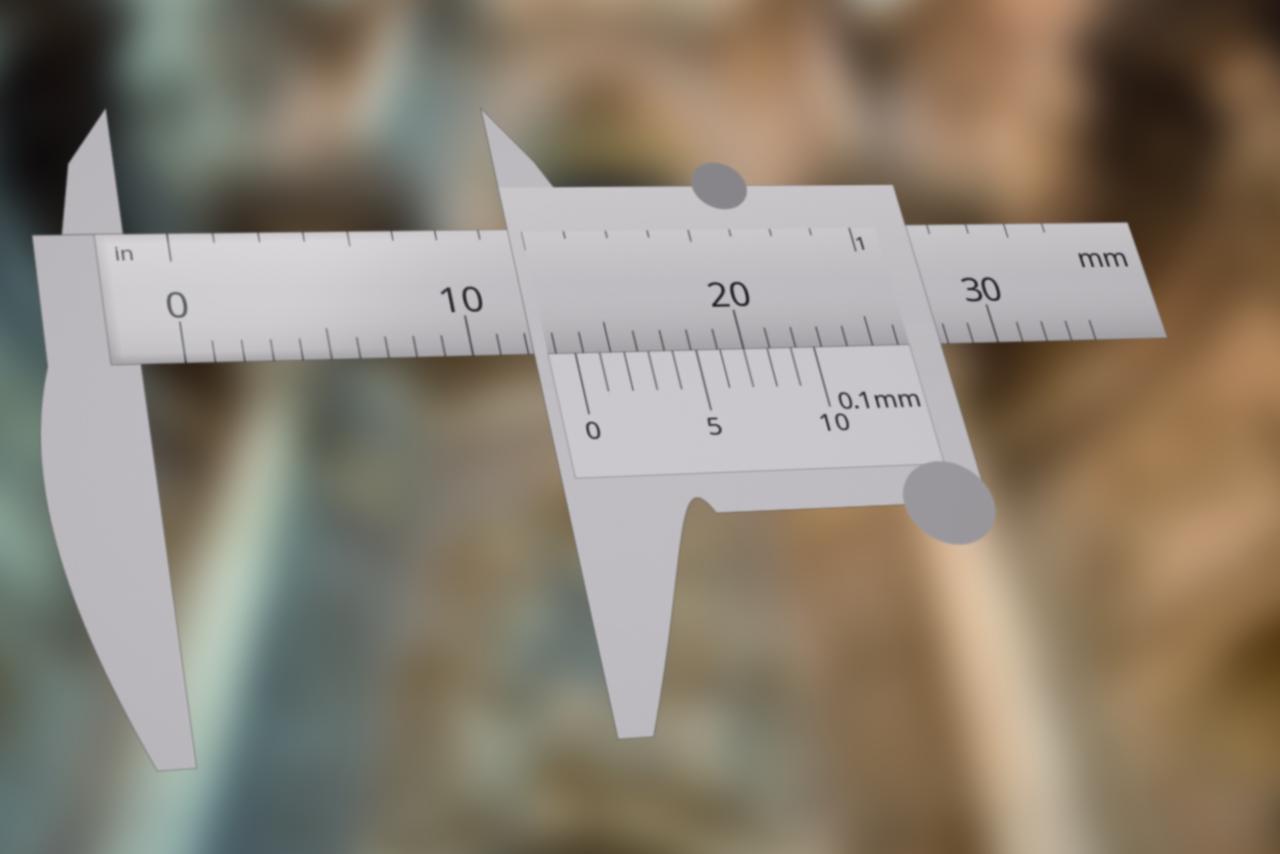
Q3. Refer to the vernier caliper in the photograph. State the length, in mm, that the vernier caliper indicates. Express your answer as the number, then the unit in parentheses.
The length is 13.7 (mm)
